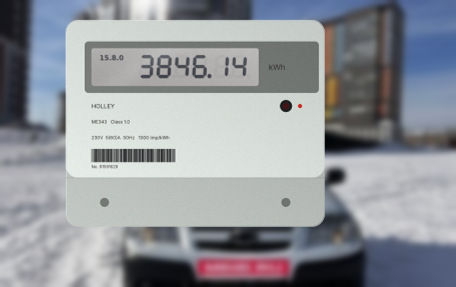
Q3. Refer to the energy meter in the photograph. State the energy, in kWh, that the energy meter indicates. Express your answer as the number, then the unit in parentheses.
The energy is 3846.14 (kWh)
